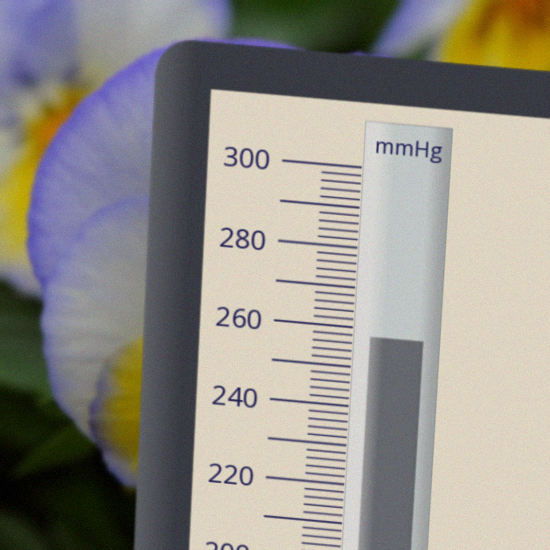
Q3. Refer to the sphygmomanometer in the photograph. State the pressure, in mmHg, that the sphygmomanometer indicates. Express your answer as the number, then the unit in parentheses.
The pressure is 258 (mmHg)
